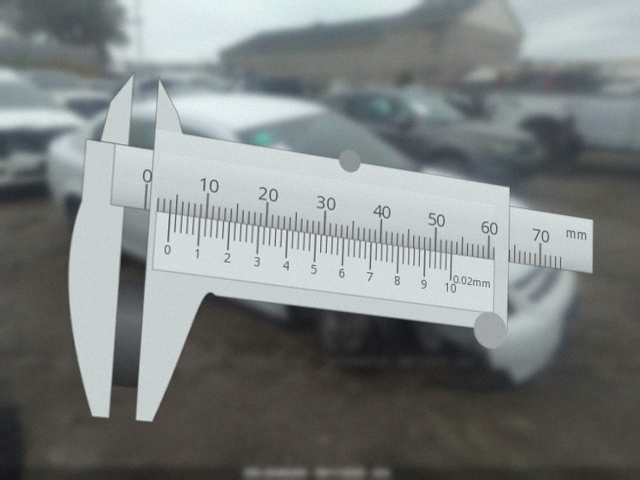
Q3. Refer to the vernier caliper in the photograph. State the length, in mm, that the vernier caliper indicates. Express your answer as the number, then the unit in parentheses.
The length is 4.0 (mm)
